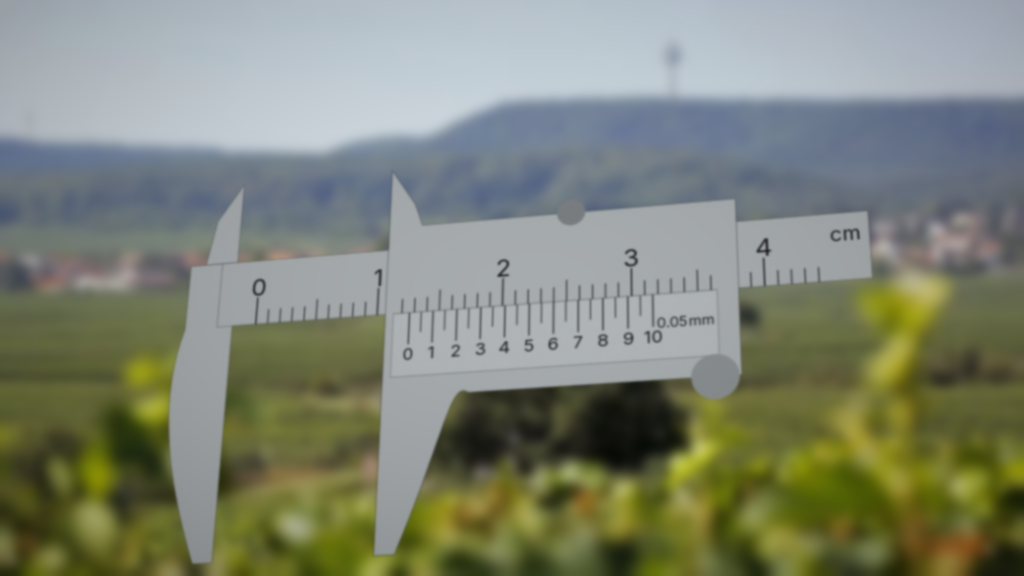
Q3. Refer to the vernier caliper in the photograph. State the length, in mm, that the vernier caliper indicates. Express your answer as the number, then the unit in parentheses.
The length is 12.6 (mm)
